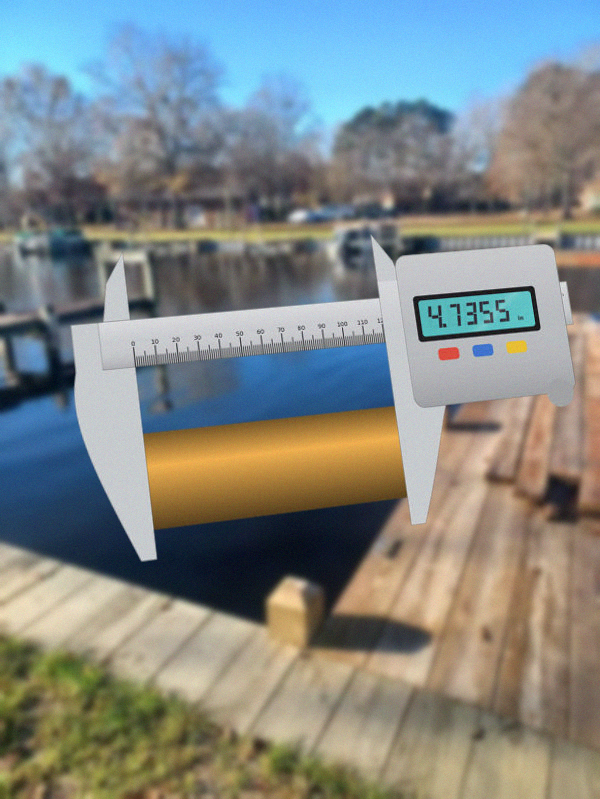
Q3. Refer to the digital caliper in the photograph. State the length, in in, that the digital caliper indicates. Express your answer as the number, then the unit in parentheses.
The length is 4.7355 (in)
